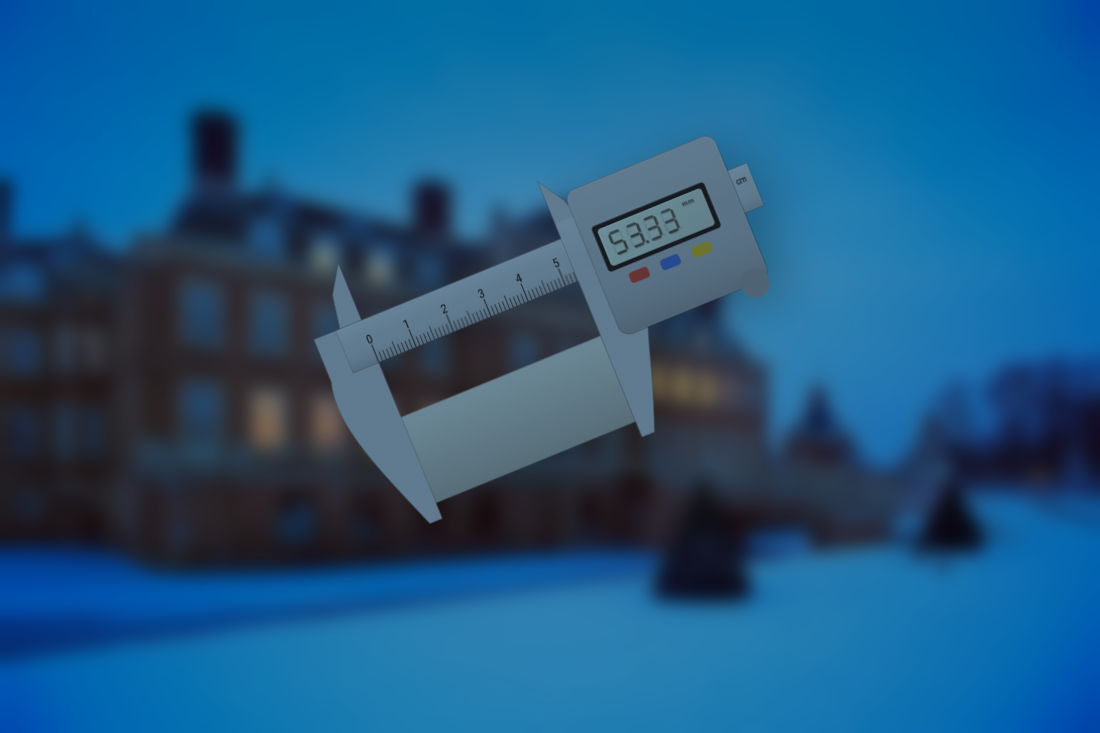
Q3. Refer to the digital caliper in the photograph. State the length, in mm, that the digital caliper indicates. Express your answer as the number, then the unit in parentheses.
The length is 53.33 (mm)
